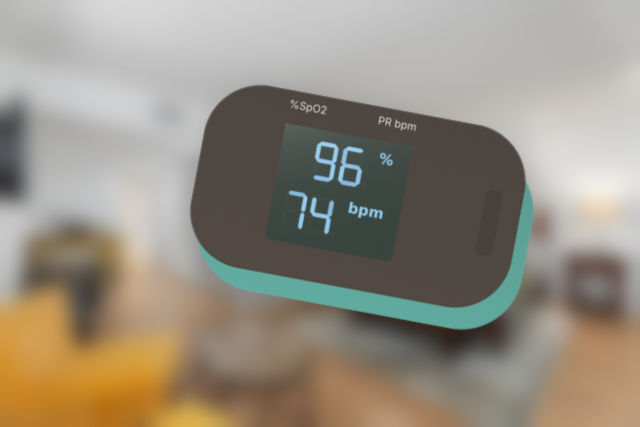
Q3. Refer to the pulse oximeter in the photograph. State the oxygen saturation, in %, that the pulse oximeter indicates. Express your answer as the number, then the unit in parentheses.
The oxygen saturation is 96 (%)
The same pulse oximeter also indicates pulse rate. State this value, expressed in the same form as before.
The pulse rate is 74 (bpm)
